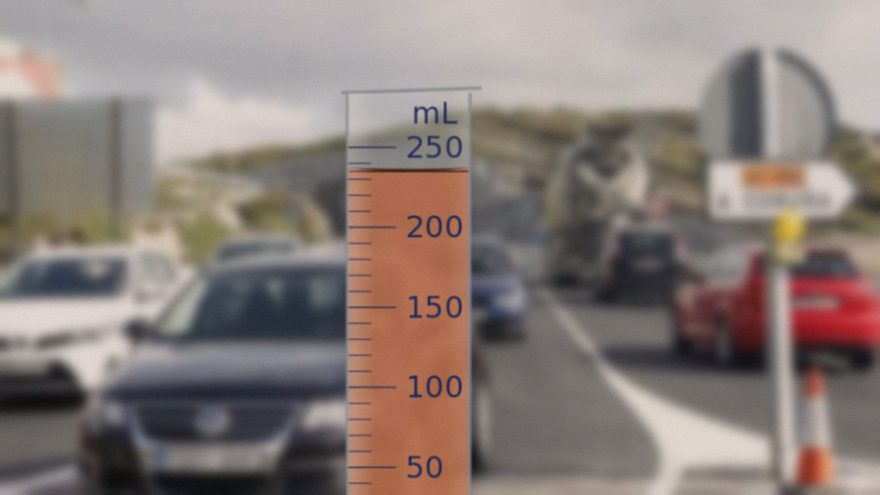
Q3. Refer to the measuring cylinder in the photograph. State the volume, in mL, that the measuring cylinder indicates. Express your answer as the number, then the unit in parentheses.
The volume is 235 (mL)
